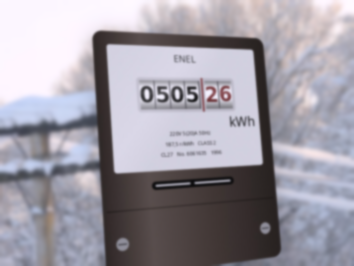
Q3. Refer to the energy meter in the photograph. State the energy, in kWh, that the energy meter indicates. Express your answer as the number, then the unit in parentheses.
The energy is 505.26 (kWh)
